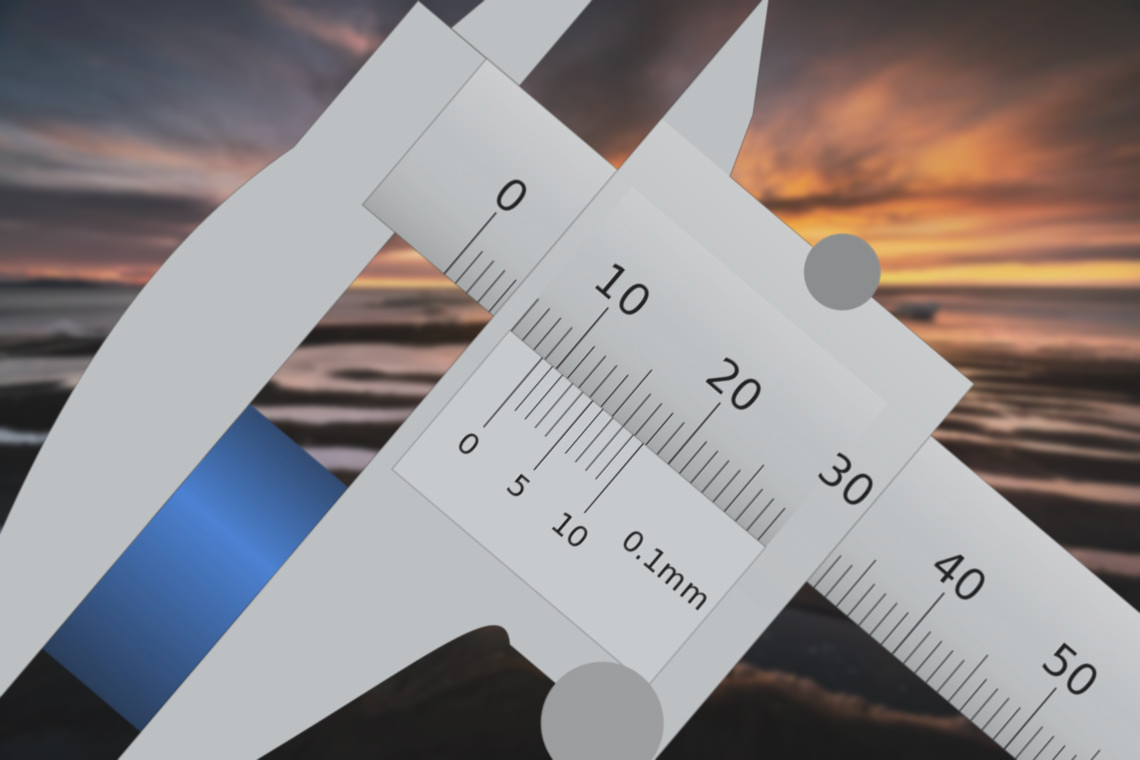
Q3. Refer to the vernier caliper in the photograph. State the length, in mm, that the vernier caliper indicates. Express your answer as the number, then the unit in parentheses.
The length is 8.8 (mm)
